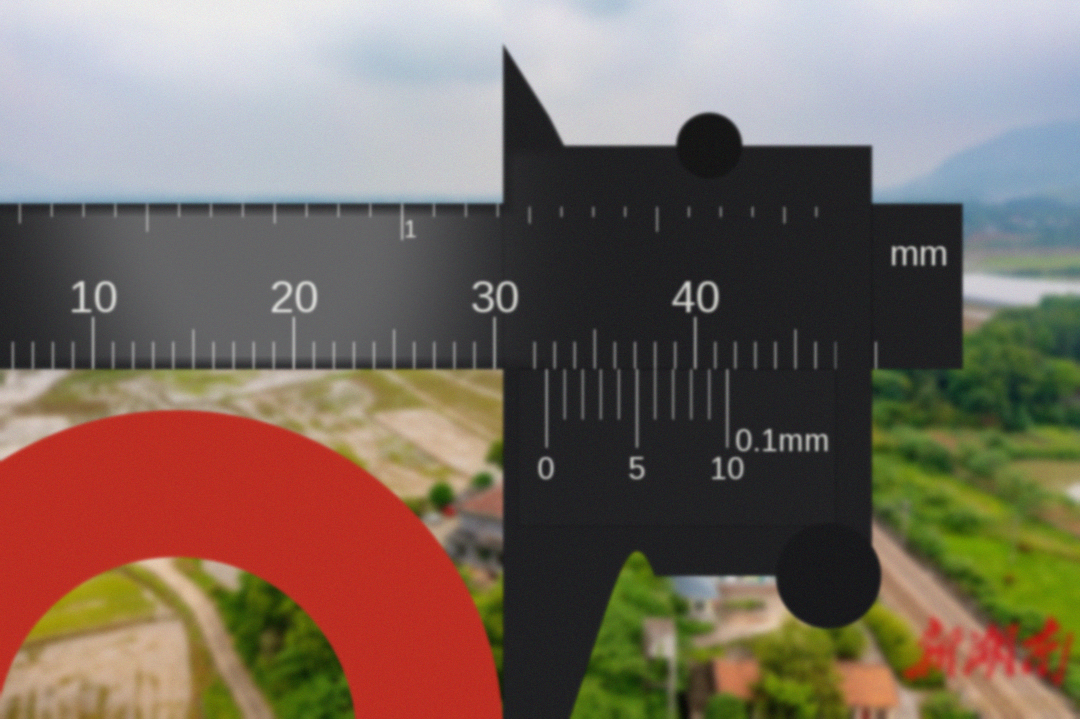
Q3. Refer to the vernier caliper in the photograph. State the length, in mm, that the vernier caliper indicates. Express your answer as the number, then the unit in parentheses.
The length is 32.6 (mm)
